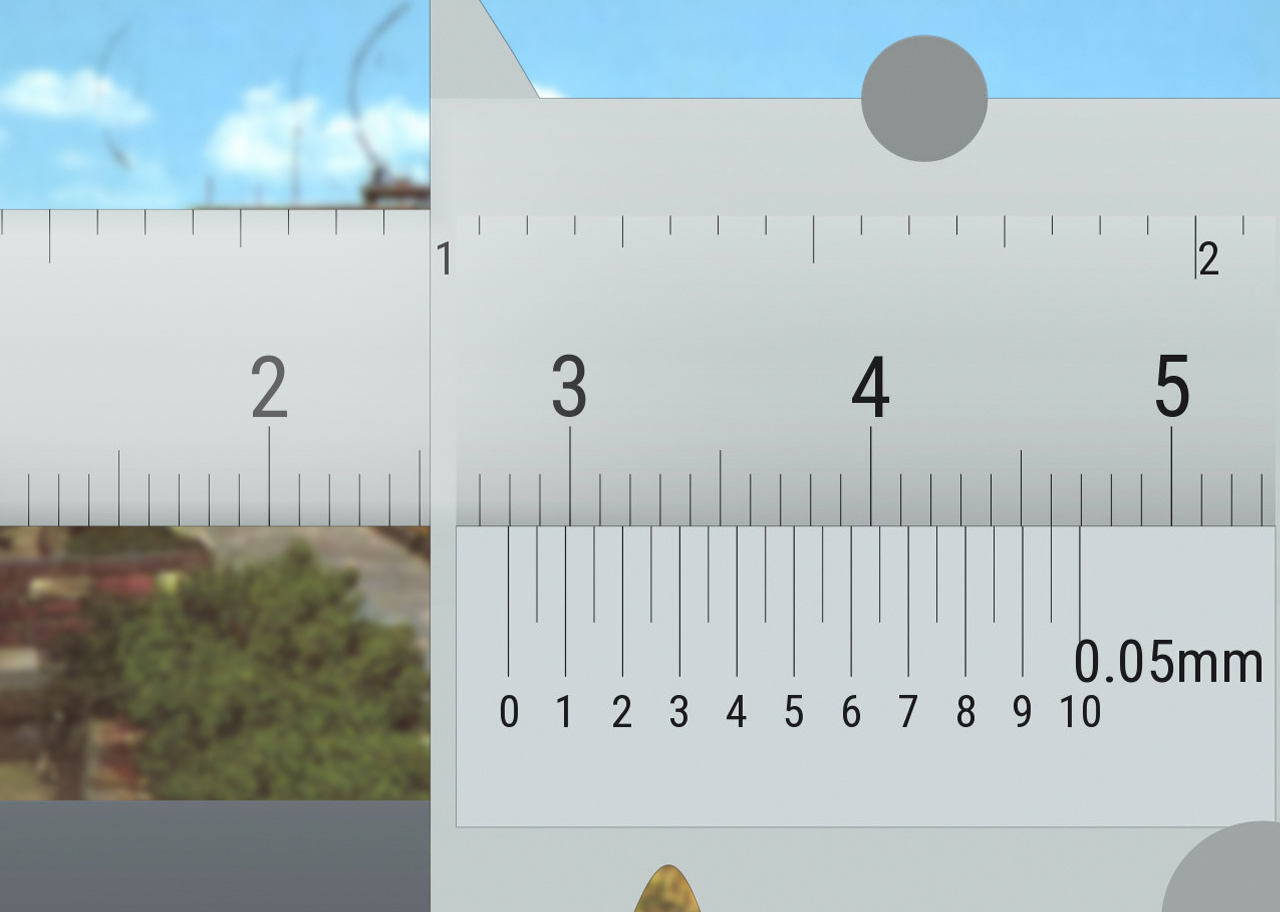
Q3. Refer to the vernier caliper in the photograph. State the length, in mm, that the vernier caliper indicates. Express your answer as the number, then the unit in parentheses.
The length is 27.95 (mm)
